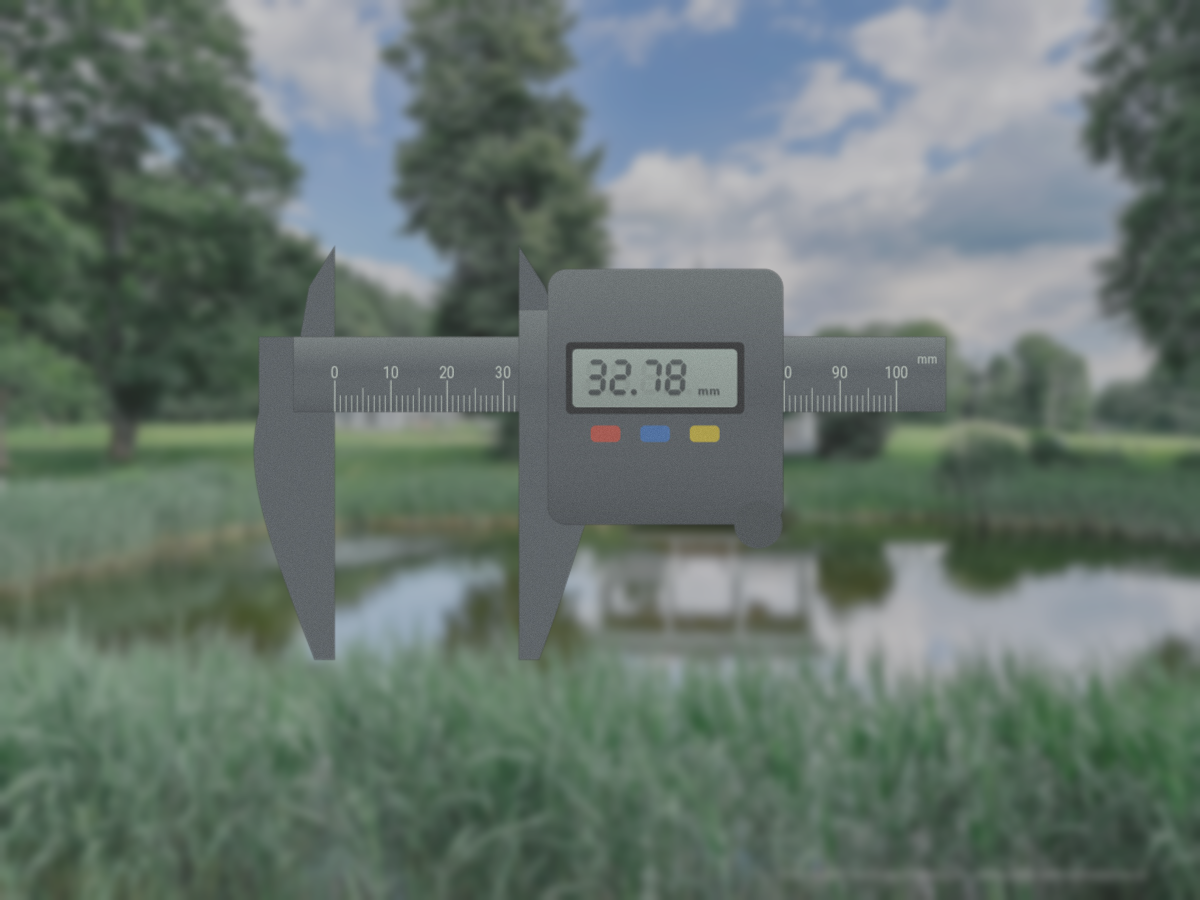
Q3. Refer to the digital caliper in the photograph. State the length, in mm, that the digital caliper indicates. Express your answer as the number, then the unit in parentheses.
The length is 32.78 (mm)
